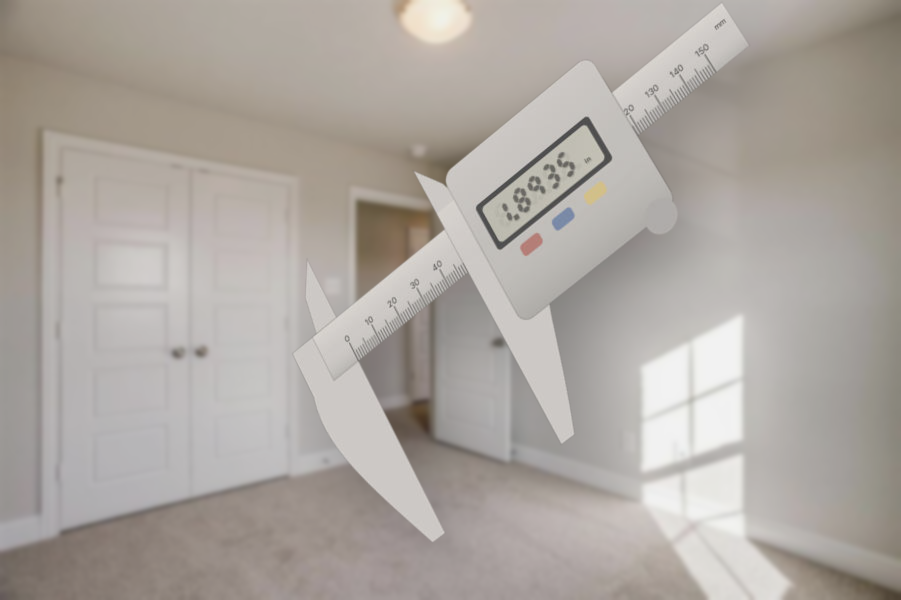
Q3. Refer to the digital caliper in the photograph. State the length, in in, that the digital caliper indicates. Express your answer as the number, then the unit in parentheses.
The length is 1.8935 (in)
